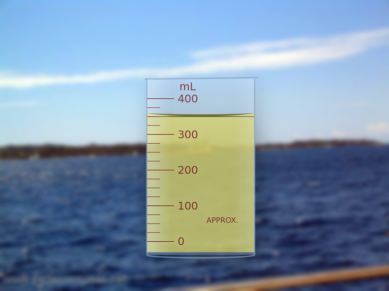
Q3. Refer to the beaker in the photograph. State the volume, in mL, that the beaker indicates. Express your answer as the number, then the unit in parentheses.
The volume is 350 (mL)
